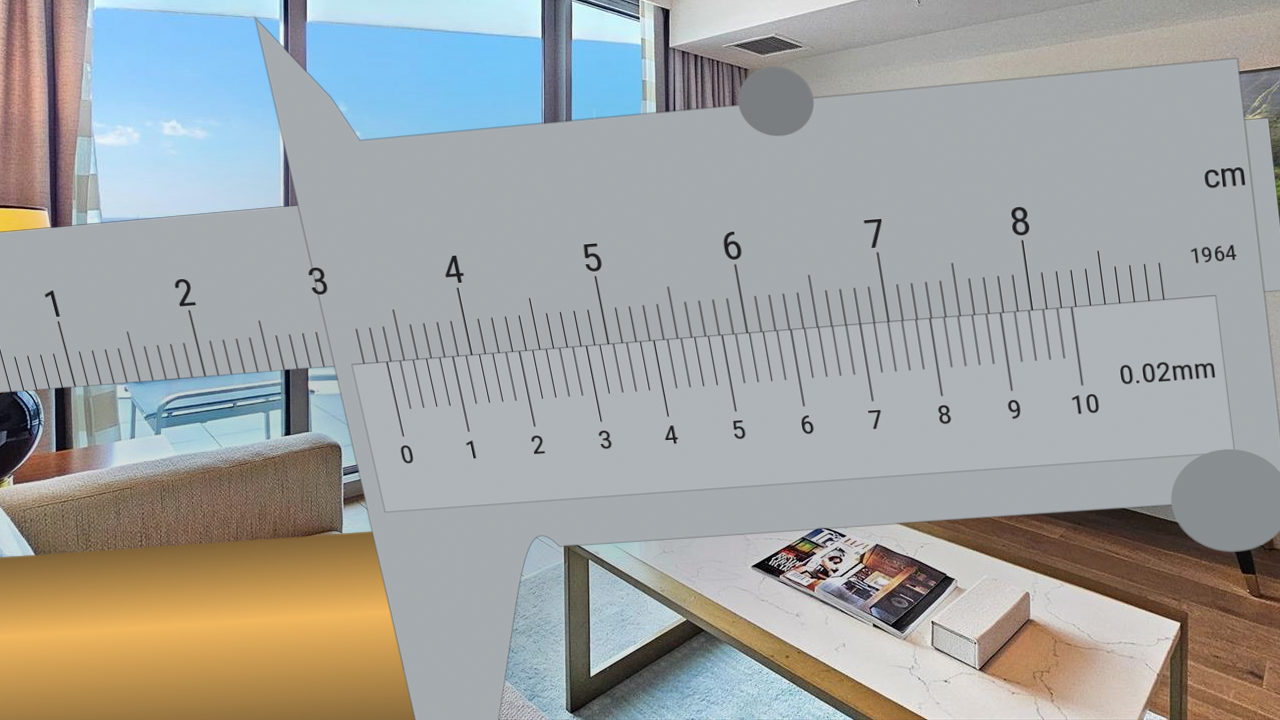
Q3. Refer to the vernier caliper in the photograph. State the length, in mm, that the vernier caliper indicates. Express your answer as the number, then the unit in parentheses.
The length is 33.7 (mm)
